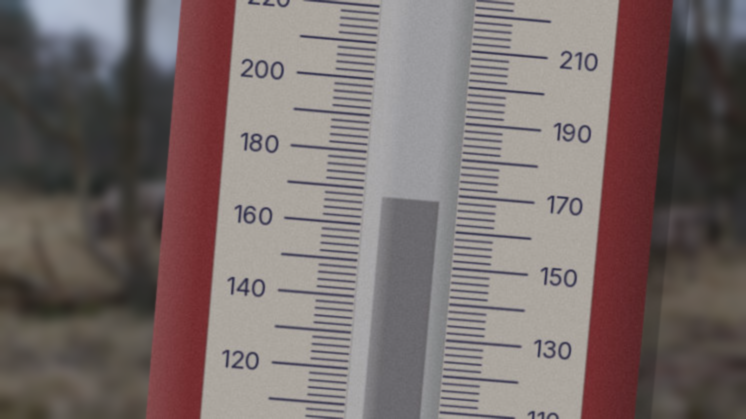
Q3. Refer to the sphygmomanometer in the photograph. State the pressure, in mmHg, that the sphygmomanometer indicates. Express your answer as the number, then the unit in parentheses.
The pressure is 168 (mmHg)
